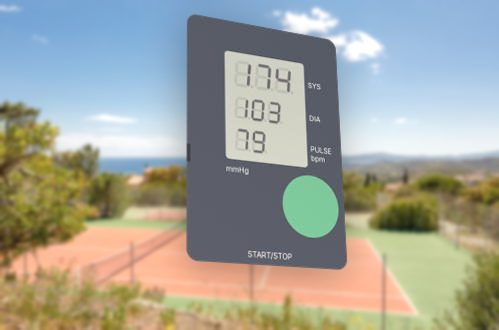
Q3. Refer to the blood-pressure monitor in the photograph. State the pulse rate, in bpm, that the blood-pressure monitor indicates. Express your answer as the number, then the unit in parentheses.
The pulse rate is 79 (bpm)
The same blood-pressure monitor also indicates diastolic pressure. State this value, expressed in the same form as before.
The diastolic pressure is 103 (mmHg)
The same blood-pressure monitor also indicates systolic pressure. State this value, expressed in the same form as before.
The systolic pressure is 174 (mmHg)
